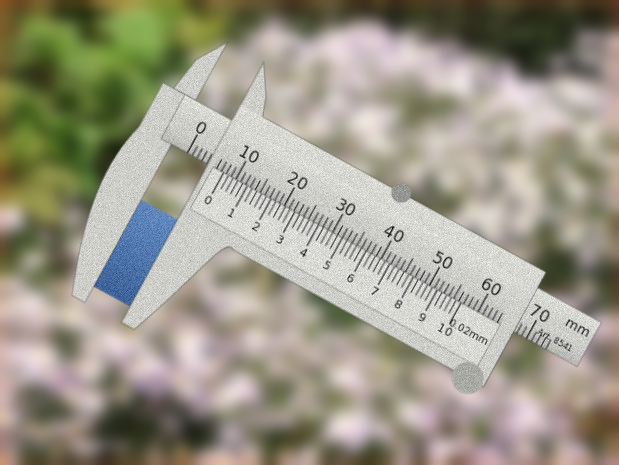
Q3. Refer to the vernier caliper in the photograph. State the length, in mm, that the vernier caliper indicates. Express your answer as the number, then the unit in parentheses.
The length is 7.5 (mm)
